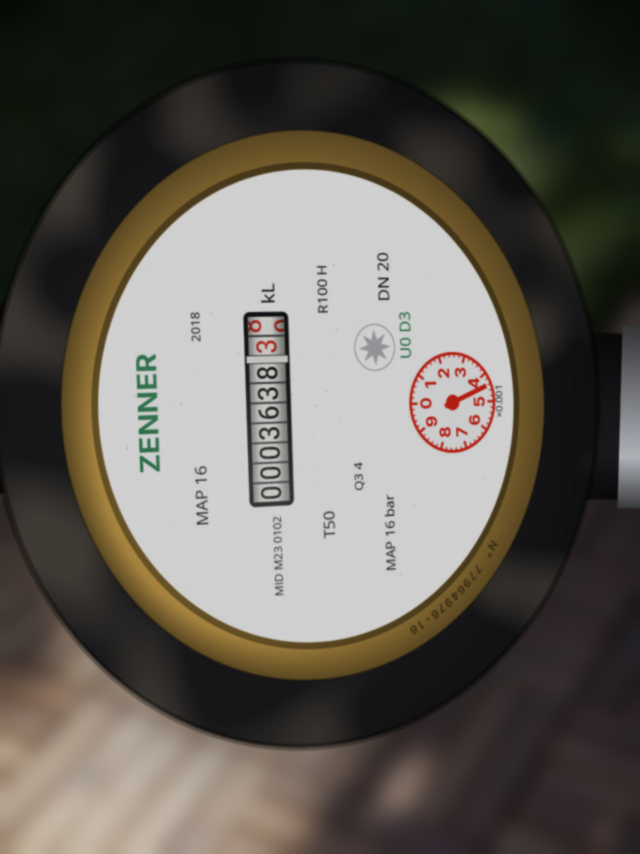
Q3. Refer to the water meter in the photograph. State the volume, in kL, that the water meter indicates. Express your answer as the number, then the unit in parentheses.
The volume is 3638.384 (kL)
